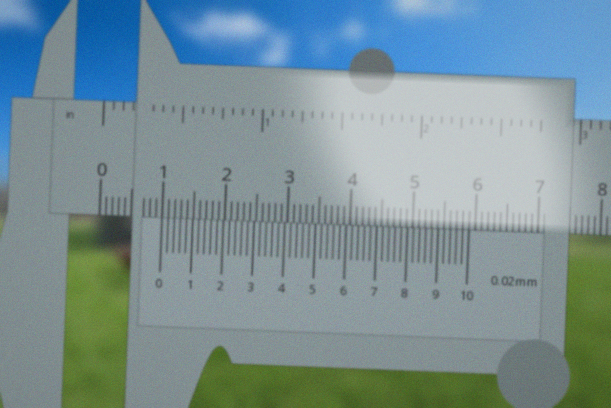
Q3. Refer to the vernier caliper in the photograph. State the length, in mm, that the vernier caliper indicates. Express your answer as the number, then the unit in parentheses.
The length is 10.0 (mm)
